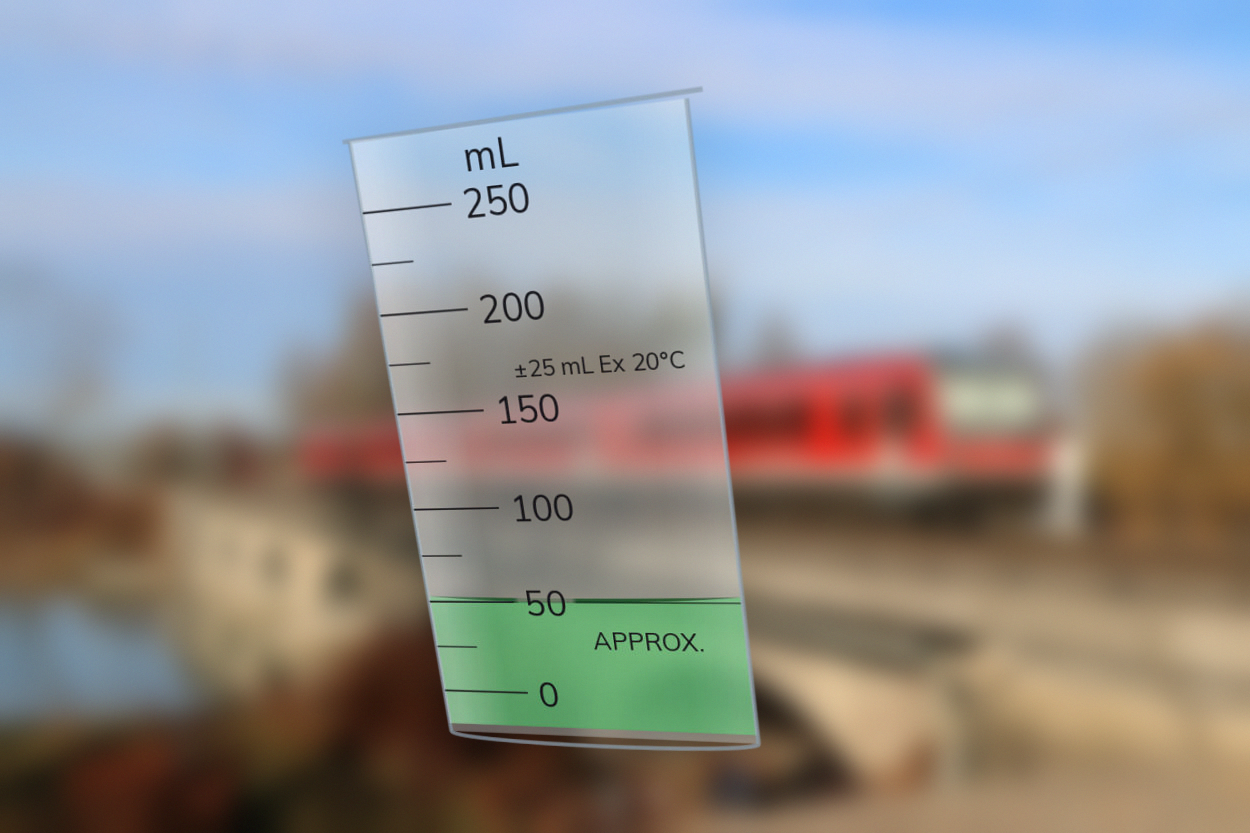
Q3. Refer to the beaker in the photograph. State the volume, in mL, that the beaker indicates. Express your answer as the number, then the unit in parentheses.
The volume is 50 (mL)
